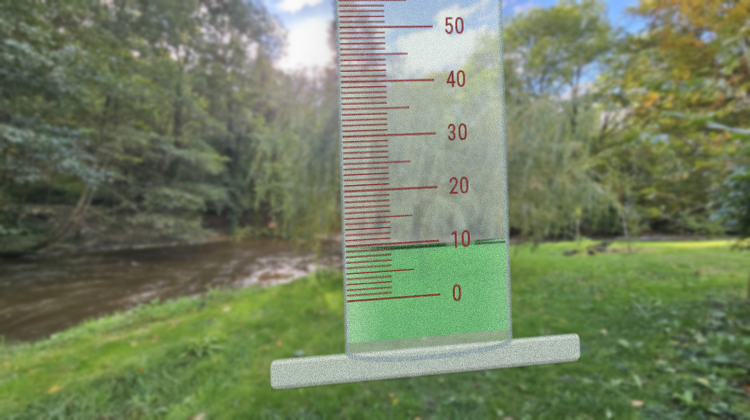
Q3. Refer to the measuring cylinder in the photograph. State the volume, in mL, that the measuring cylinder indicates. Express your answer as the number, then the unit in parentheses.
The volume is 9 (mL)
